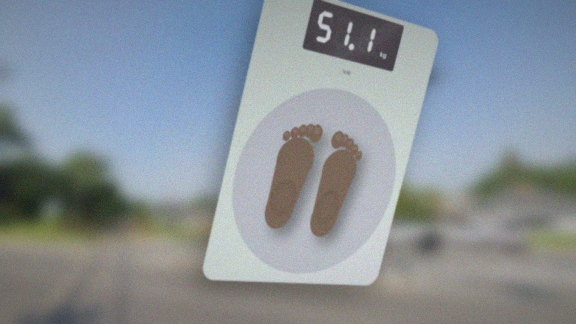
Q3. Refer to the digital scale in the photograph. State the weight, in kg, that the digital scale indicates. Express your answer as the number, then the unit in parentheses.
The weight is 51.1 (kg)
